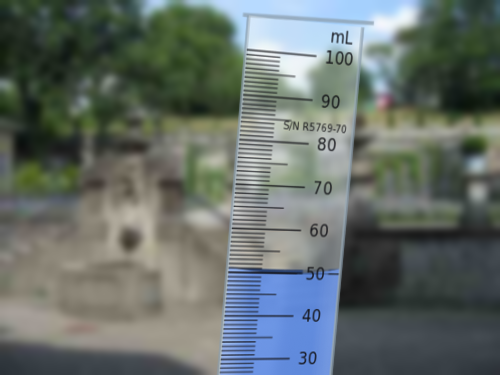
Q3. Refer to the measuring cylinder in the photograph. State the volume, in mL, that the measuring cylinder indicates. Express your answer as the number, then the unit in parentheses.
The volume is 50 (mL)
